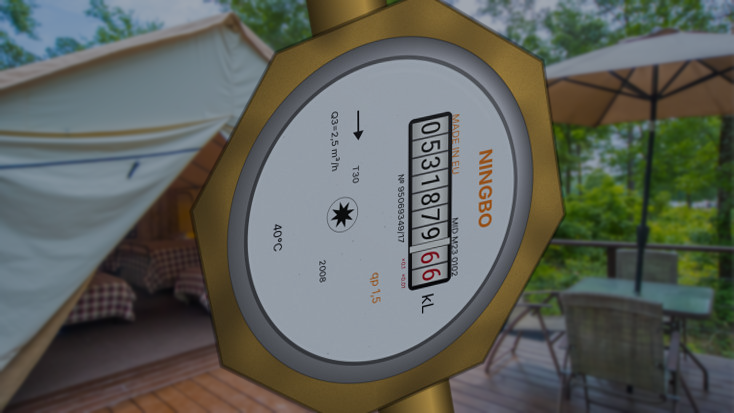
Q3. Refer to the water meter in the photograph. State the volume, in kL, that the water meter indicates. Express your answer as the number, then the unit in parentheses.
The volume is 531879.66 (kL)
